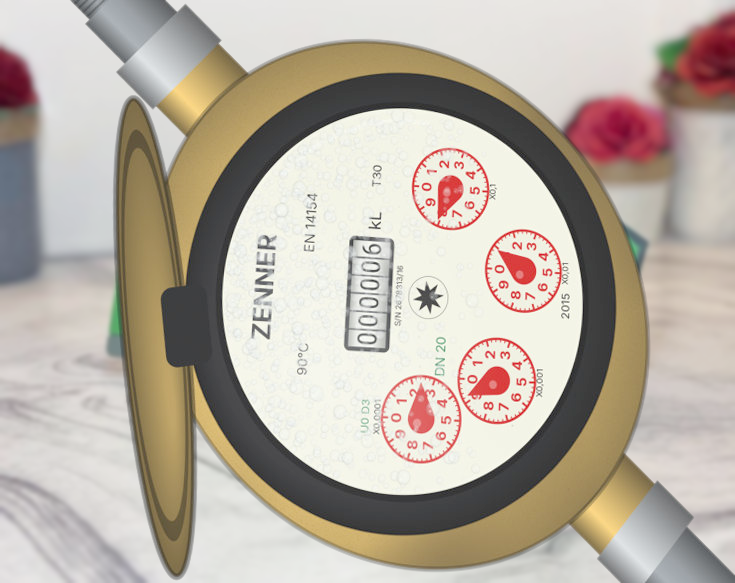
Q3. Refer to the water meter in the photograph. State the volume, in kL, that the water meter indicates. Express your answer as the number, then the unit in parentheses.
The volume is 6.8092 (kL)
